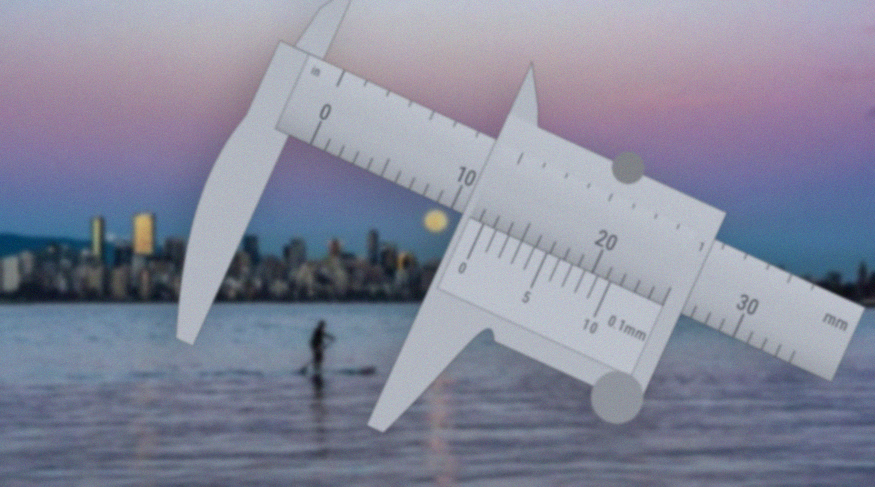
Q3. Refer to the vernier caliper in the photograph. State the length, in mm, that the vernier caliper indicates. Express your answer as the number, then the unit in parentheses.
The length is 12.3 (mm)
